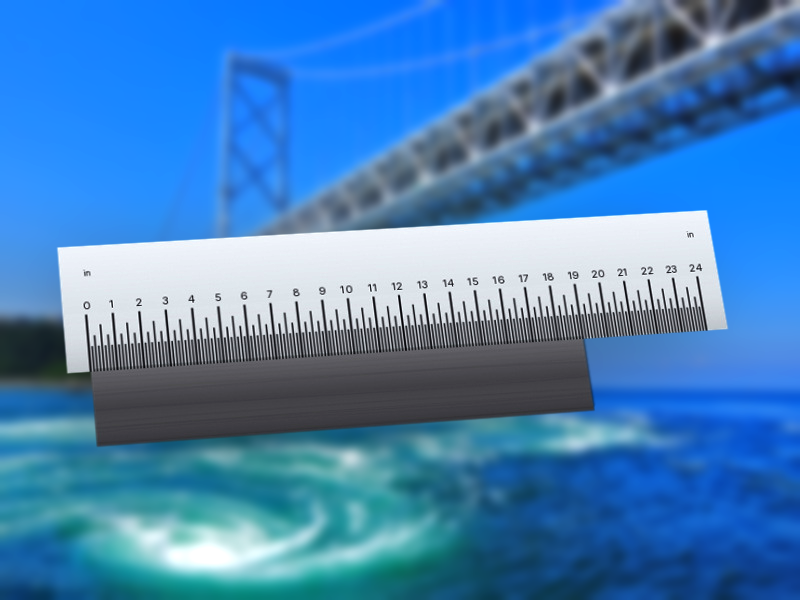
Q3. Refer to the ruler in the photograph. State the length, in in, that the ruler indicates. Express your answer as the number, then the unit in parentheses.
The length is 19 (in)
